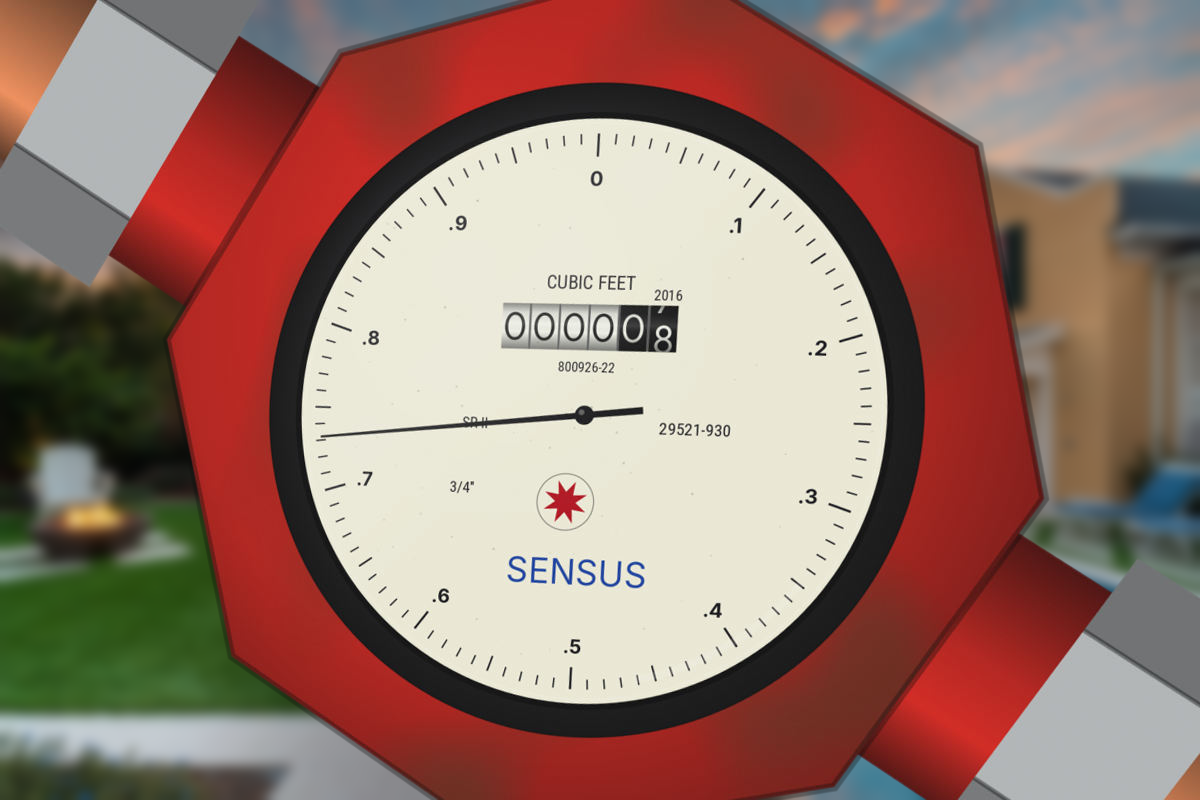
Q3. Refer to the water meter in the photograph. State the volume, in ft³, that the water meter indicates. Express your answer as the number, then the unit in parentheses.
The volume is 7.73 (ft³)
